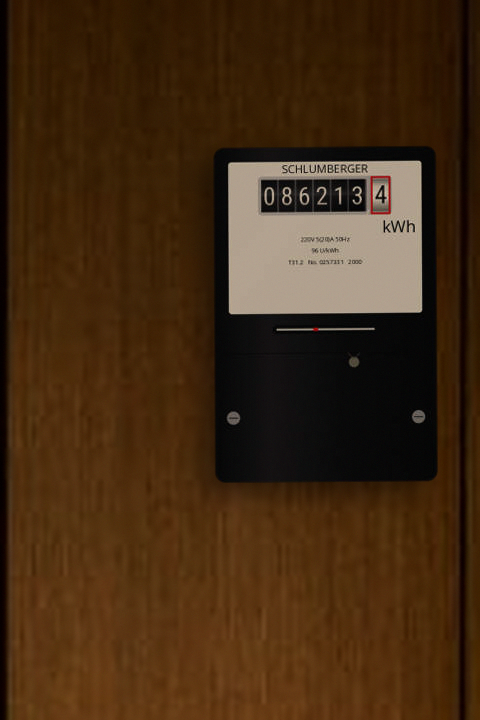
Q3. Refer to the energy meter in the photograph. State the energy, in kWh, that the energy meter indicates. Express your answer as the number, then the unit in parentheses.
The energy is 86213.4 (kWh)
